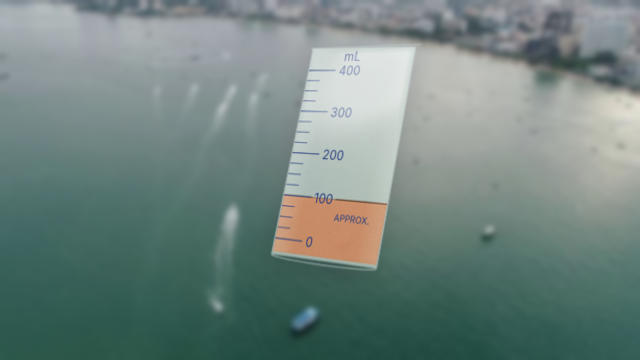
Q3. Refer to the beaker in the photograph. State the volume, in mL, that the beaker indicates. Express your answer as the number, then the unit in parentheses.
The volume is 100 (mL)
